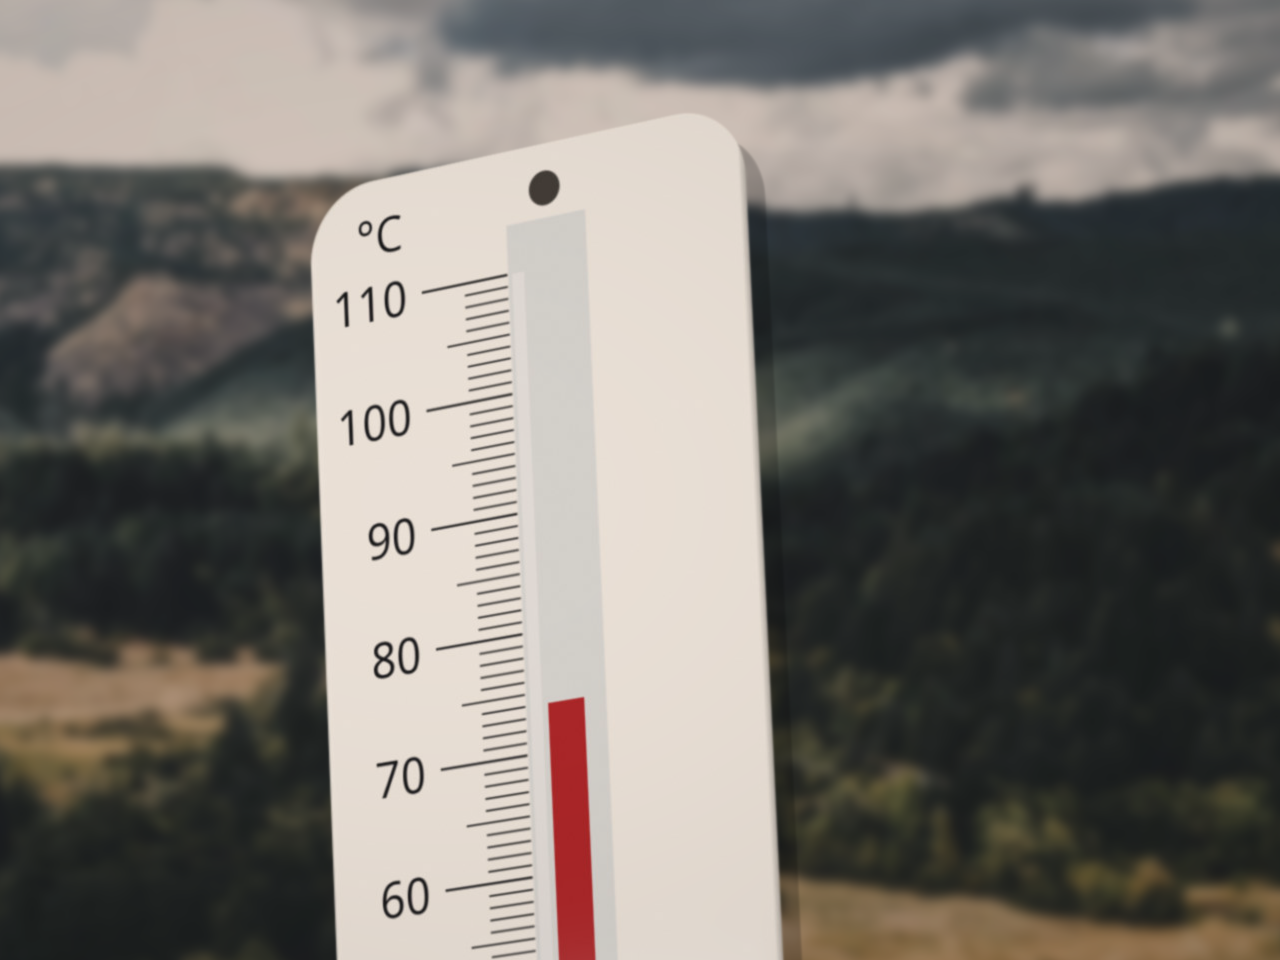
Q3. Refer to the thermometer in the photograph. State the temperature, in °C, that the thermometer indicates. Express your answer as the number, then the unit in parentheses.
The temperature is 74 (°C)
